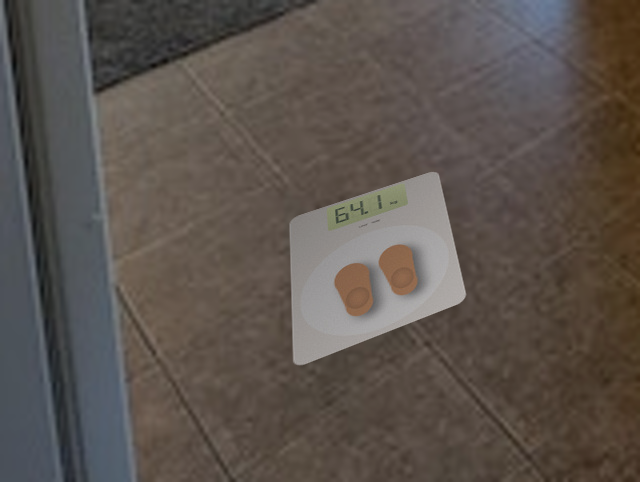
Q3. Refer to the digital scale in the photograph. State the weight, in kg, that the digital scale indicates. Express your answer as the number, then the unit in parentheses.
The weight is 64.1 (kg)
